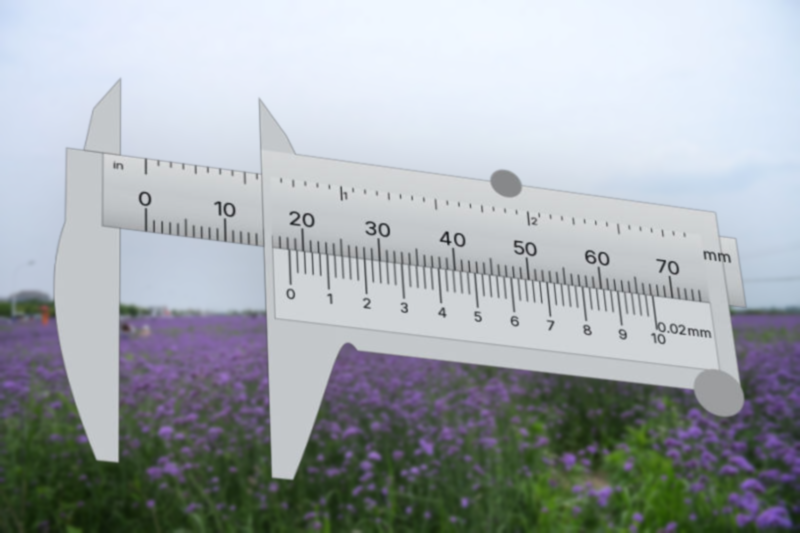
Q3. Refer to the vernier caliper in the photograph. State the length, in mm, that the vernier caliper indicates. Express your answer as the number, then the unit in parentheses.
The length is 18.2 (mm)
